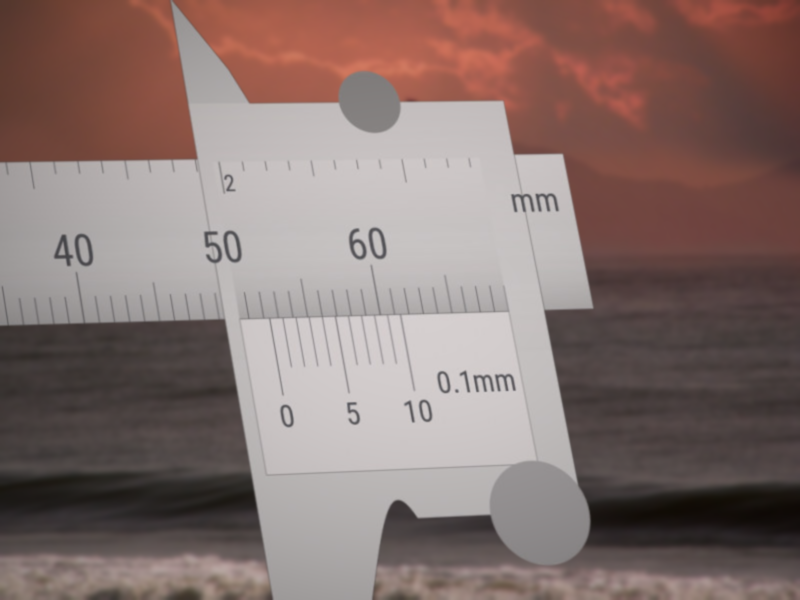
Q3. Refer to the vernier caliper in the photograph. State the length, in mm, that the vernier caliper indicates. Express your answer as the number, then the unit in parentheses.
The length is 52.4 (mm)
